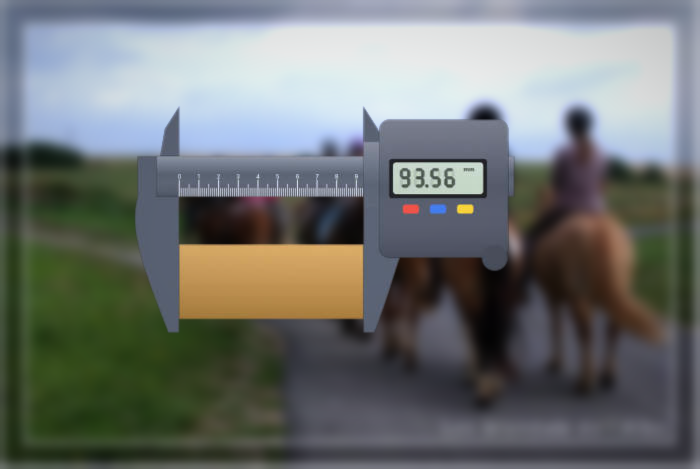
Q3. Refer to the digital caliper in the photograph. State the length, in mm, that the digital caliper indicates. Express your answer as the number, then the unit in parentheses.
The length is 93.56 (mm)
